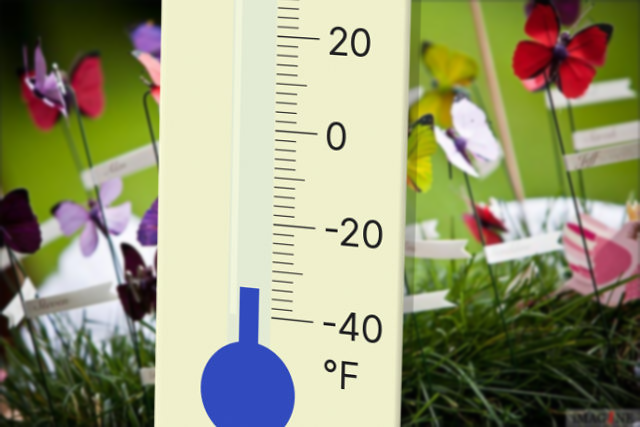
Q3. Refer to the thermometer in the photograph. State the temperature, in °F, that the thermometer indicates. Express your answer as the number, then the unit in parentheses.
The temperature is -34 (°F)
